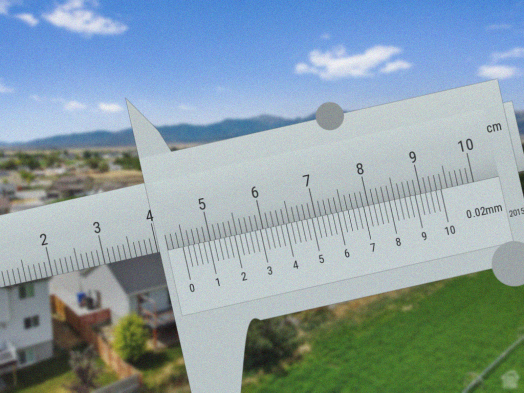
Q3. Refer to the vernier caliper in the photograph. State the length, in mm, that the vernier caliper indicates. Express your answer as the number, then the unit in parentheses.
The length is 44.8 (mm)
